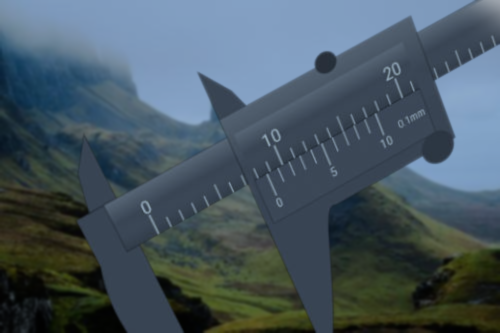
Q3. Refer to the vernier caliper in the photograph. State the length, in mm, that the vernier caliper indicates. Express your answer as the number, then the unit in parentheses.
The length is 8.7 (mm)
